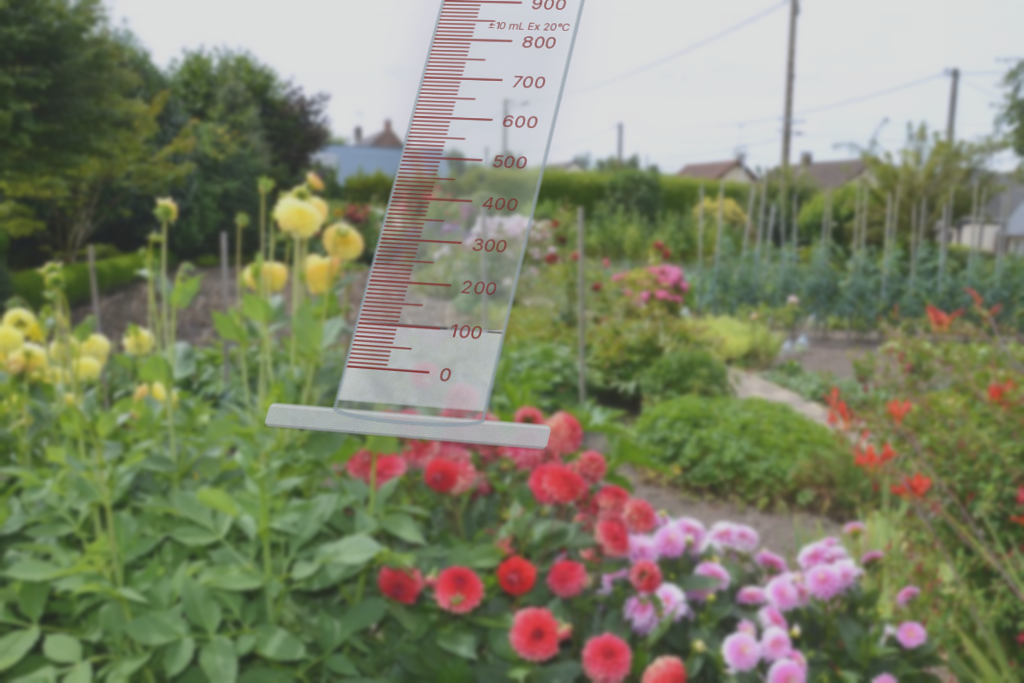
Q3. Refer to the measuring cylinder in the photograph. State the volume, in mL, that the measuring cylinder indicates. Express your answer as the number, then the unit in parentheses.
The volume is 100 (mL)
